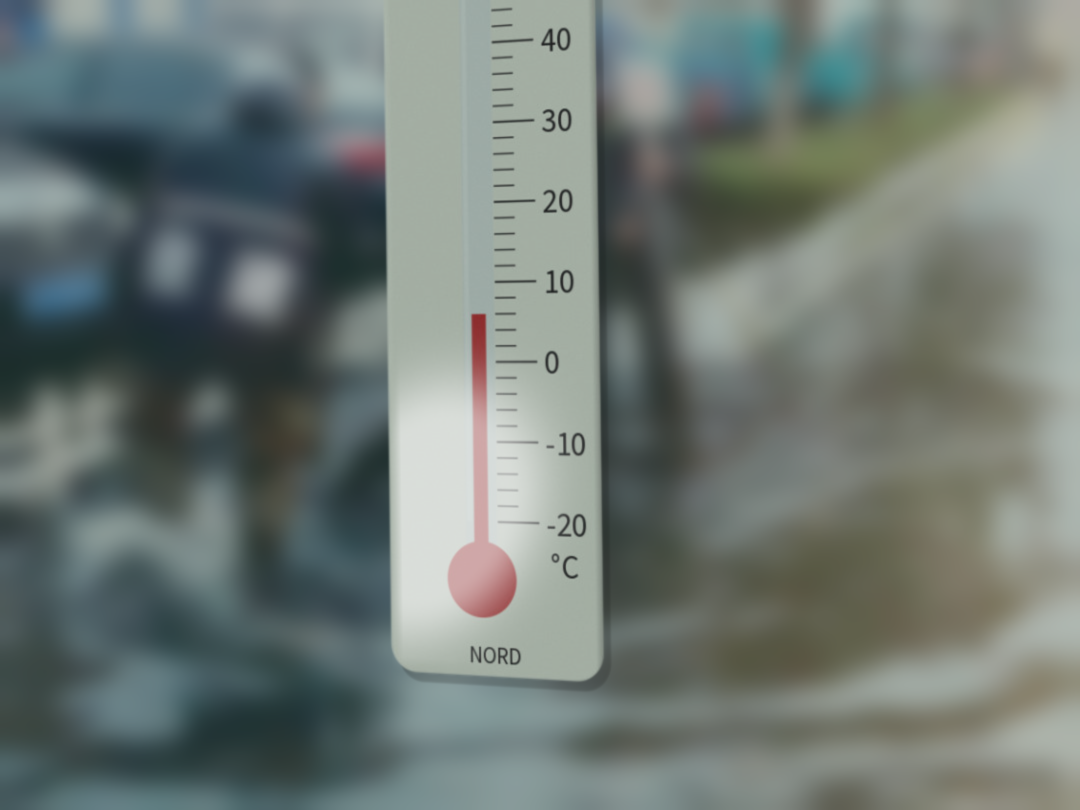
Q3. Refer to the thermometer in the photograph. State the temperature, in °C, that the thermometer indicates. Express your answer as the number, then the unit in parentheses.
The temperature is 6 (°C)
